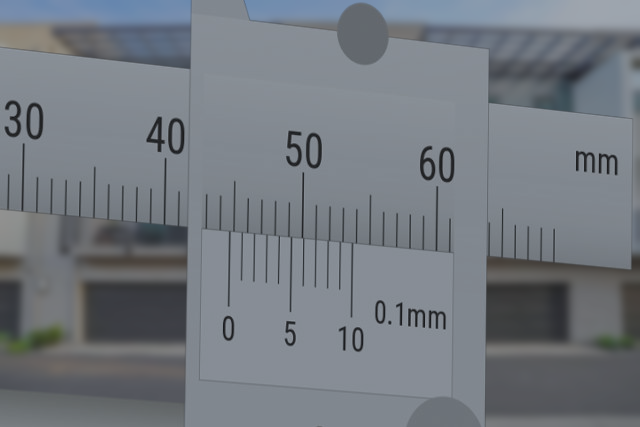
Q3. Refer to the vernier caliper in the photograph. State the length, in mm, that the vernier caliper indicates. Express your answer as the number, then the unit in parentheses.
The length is 44.7 (mm)
